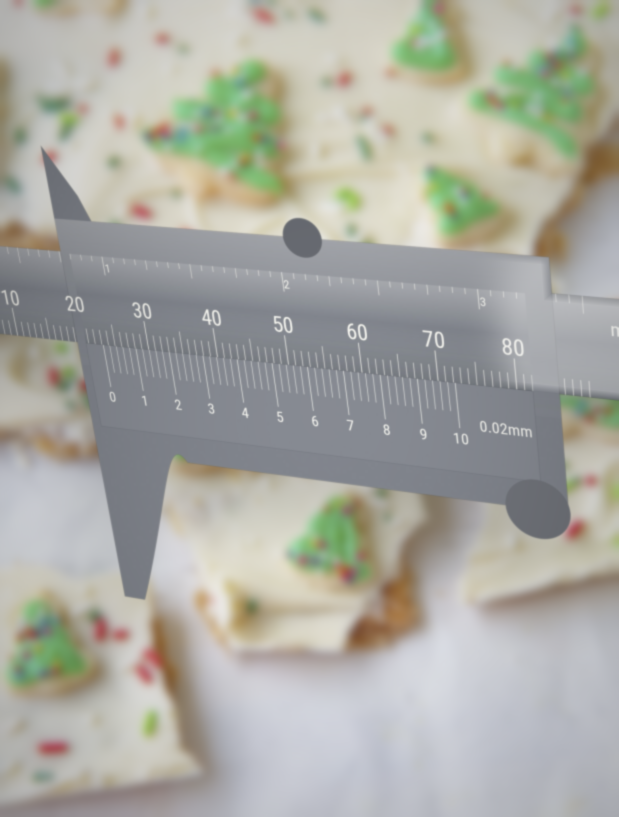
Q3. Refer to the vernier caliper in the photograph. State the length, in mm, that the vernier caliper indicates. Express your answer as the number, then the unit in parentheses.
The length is 23.2 (mm)
